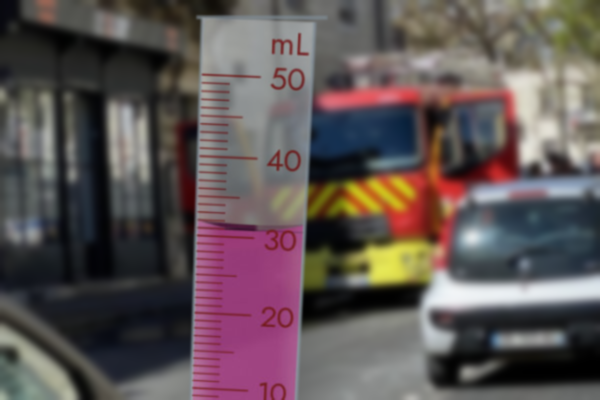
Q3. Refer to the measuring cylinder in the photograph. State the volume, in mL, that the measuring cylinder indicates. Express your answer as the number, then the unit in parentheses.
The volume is 31 (mL)
